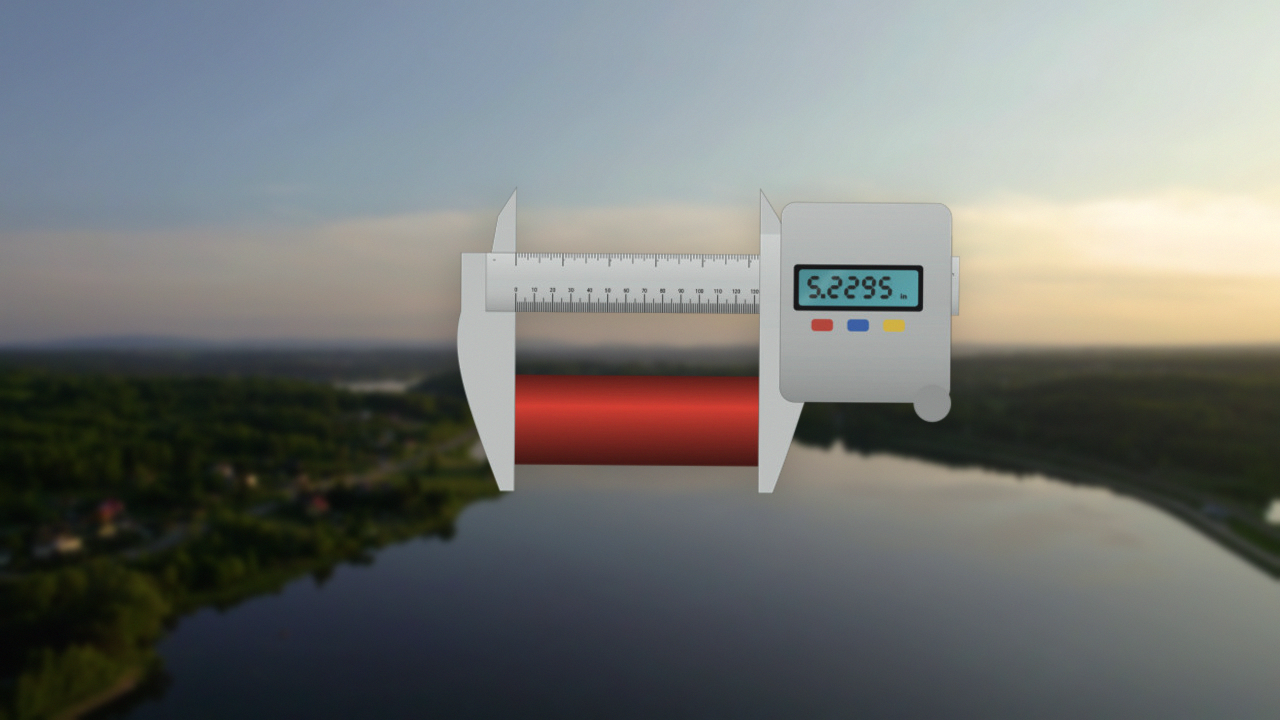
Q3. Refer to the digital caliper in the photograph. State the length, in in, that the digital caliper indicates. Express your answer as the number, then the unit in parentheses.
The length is 5.2295 (in)
